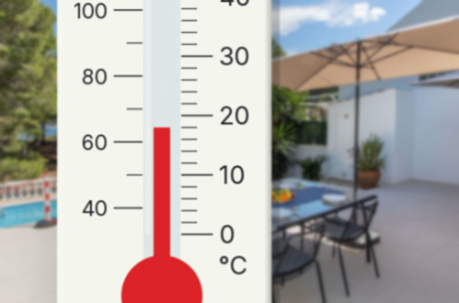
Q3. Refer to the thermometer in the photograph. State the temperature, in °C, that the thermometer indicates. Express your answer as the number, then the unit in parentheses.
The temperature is 18 (°C)
